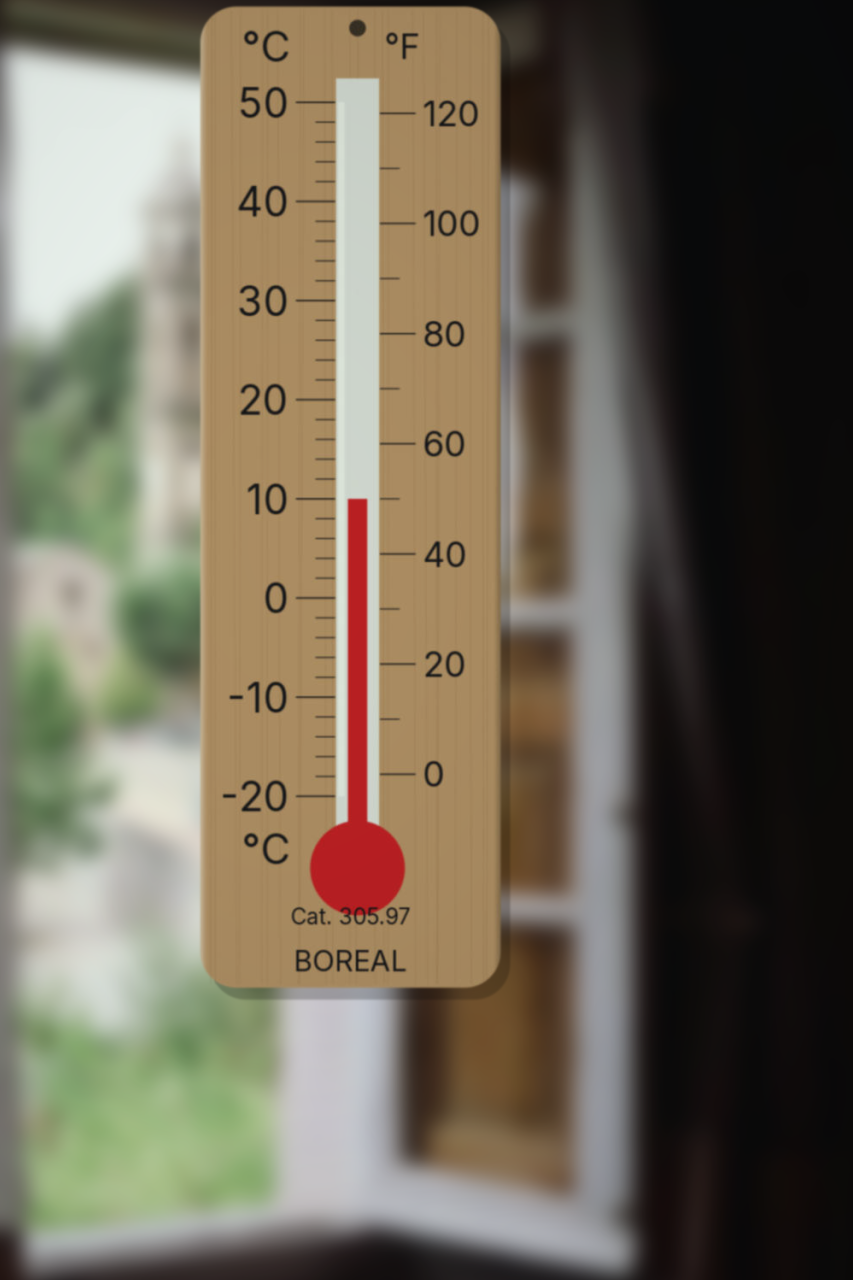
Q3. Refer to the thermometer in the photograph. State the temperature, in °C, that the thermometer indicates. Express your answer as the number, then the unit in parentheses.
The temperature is 10 (°C)
